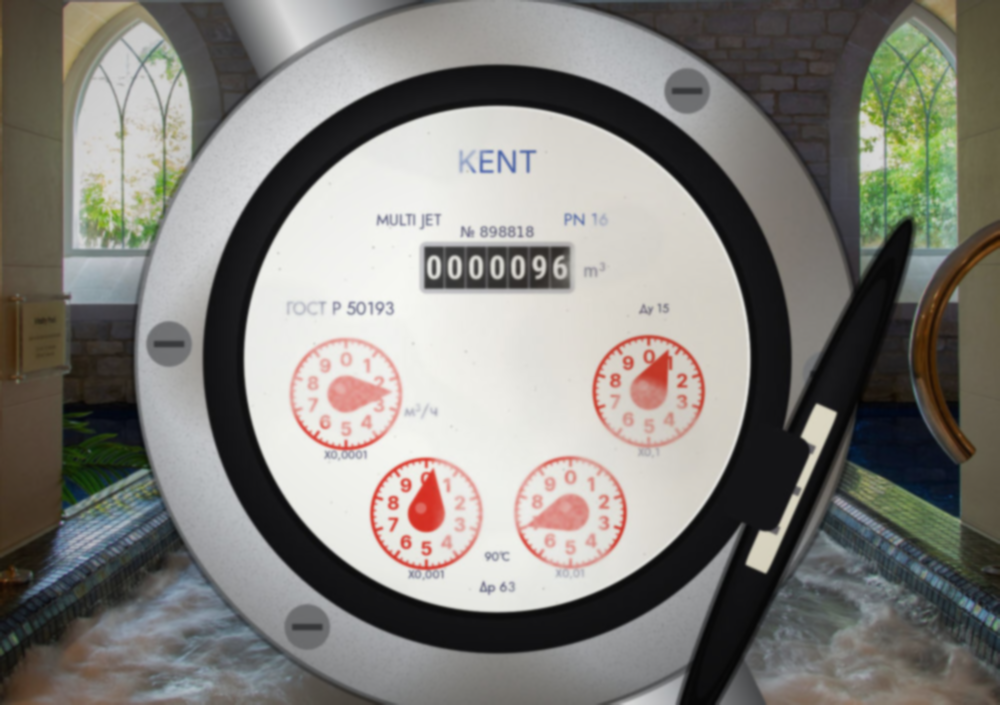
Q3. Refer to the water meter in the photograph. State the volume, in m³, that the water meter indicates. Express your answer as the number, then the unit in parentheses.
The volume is 96.0702 (m³)
